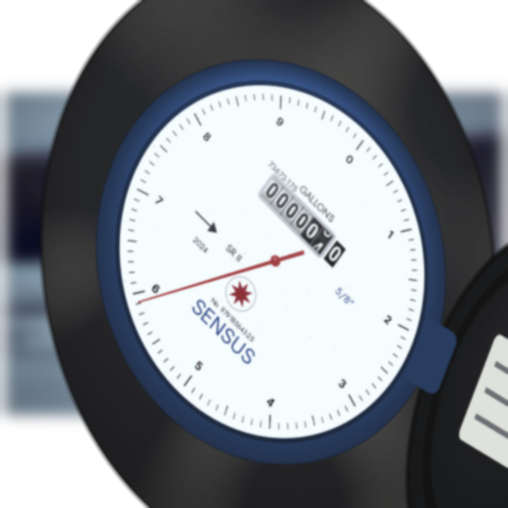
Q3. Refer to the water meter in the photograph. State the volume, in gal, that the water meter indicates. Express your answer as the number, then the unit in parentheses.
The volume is 35.9 (gal)
